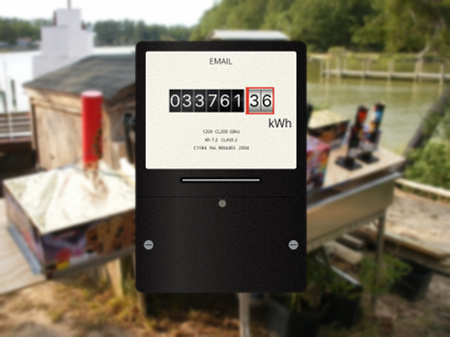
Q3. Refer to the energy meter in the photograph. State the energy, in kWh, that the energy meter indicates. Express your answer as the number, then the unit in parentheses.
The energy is 33761.36 (kWh)
